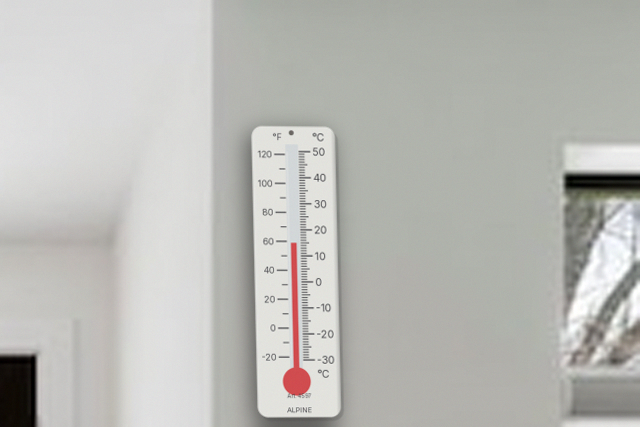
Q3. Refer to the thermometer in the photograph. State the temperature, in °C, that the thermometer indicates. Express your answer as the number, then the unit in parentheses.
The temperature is 15 (°C)
